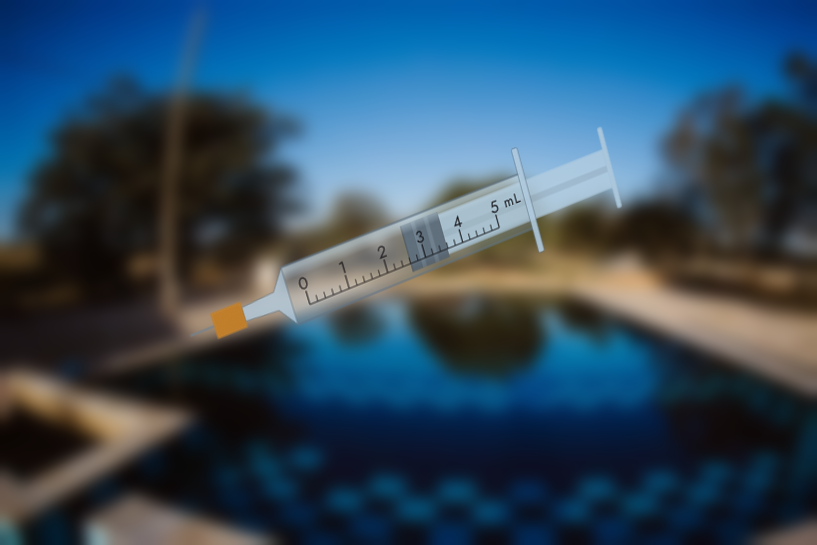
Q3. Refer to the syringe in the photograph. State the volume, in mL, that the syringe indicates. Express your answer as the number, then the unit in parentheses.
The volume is 2.6 (mL)
